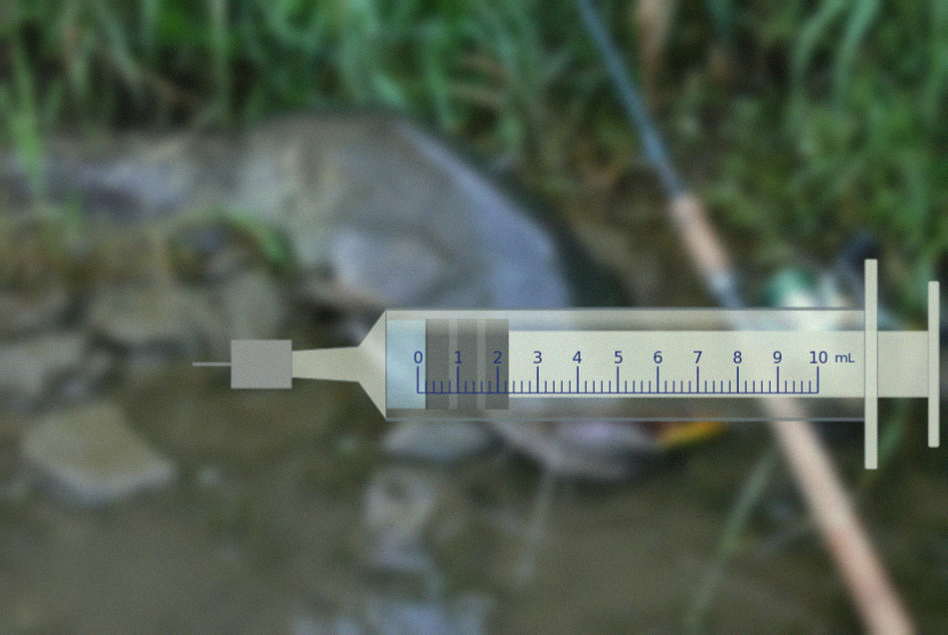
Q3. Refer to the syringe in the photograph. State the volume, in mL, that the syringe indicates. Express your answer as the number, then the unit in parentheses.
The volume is 0.2 (mL)
